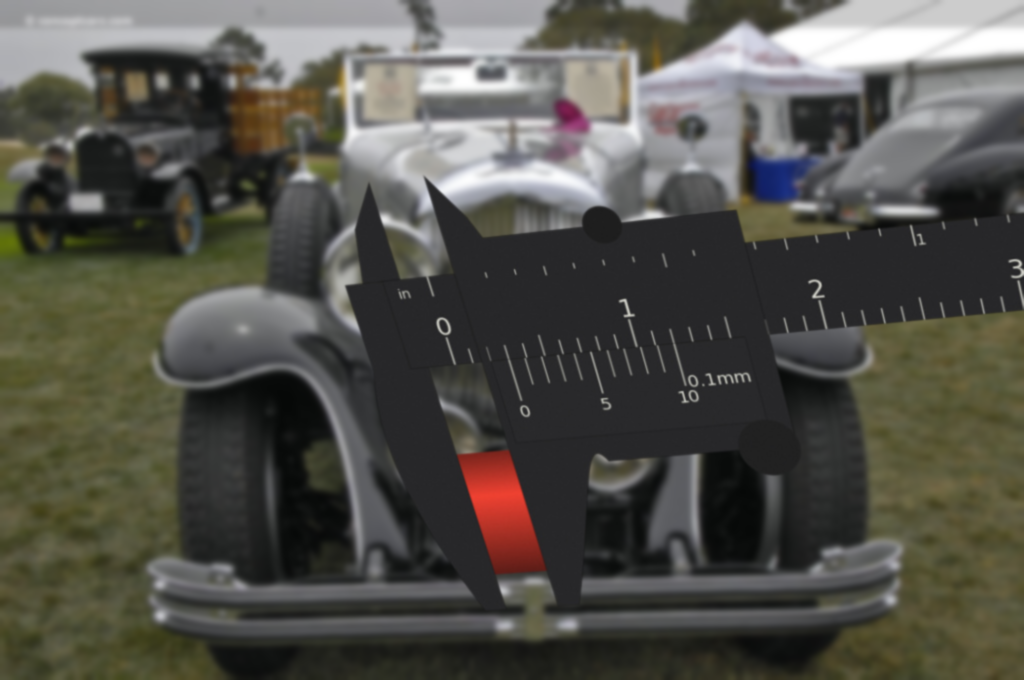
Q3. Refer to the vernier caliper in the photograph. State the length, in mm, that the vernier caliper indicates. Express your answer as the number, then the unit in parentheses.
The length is 3.0 (mm)
